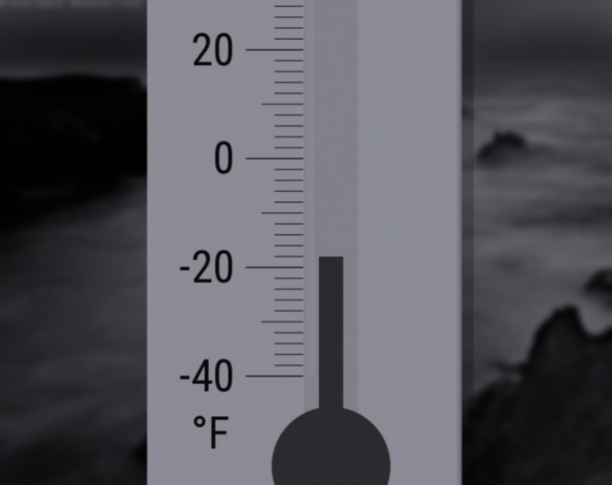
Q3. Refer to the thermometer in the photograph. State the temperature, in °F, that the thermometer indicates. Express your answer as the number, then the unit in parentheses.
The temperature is -18 (°F)
